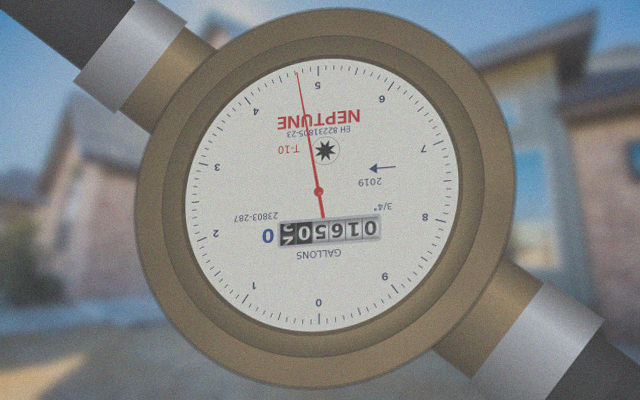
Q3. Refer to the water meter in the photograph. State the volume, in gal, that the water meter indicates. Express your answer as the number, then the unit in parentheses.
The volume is 165024.7 (gal)
